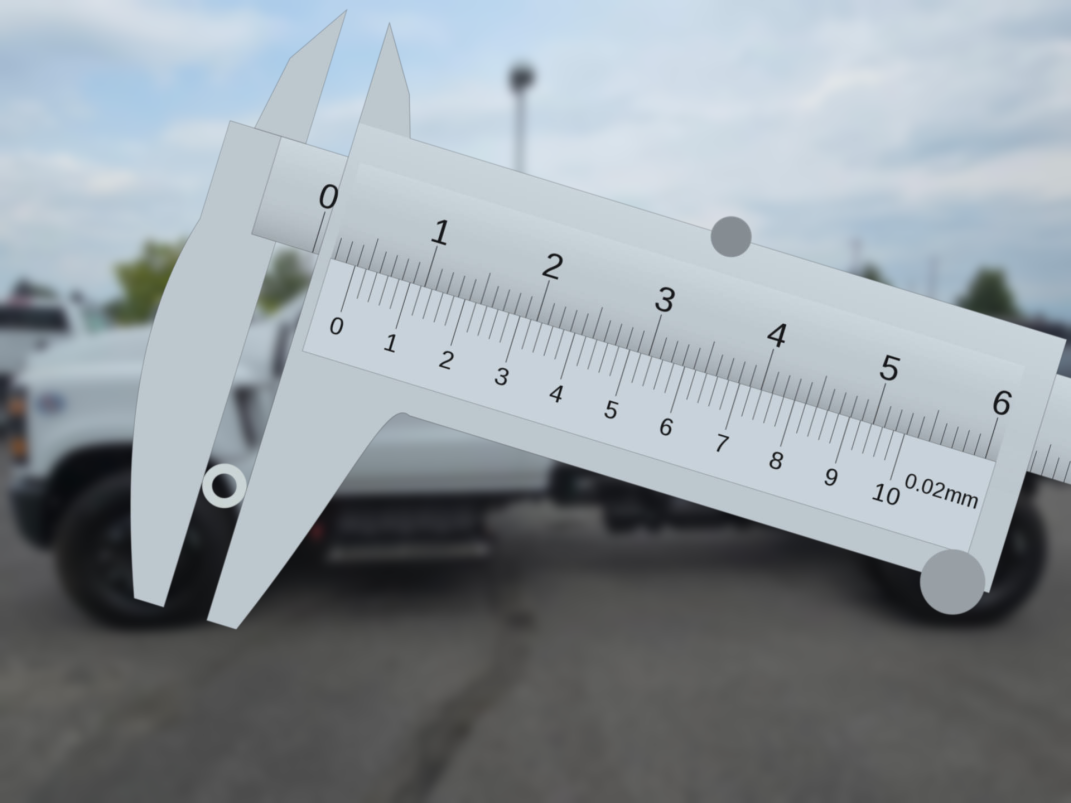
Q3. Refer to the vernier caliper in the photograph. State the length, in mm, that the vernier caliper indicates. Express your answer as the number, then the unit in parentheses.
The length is 3.8 (mm)
